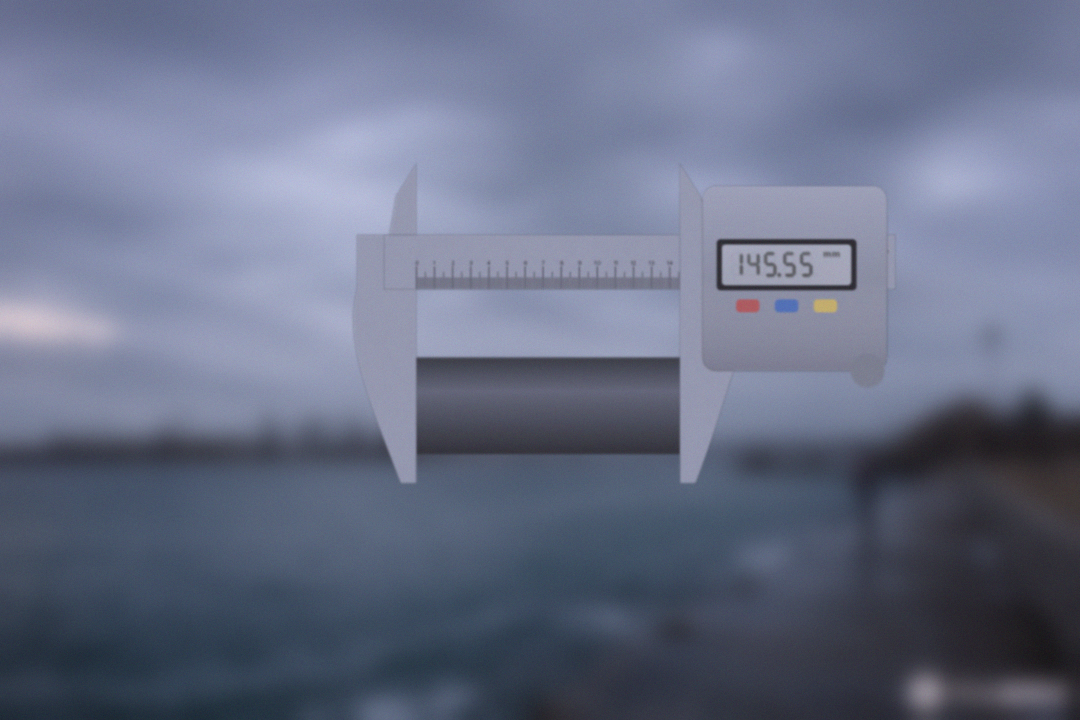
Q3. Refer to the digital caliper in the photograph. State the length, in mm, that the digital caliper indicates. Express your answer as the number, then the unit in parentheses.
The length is 145.55 (mm)
